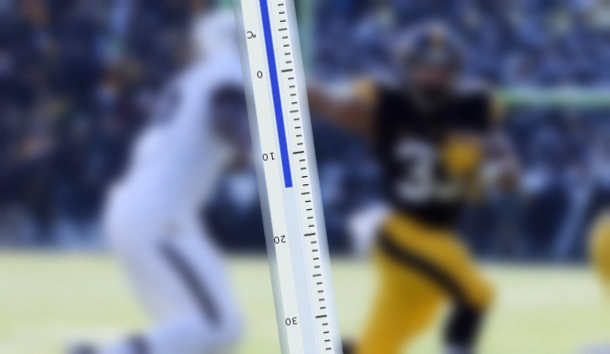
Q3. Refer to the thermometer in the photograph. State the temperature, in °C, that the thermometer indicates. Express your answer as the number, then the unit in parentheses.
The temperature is 14 (°C)
